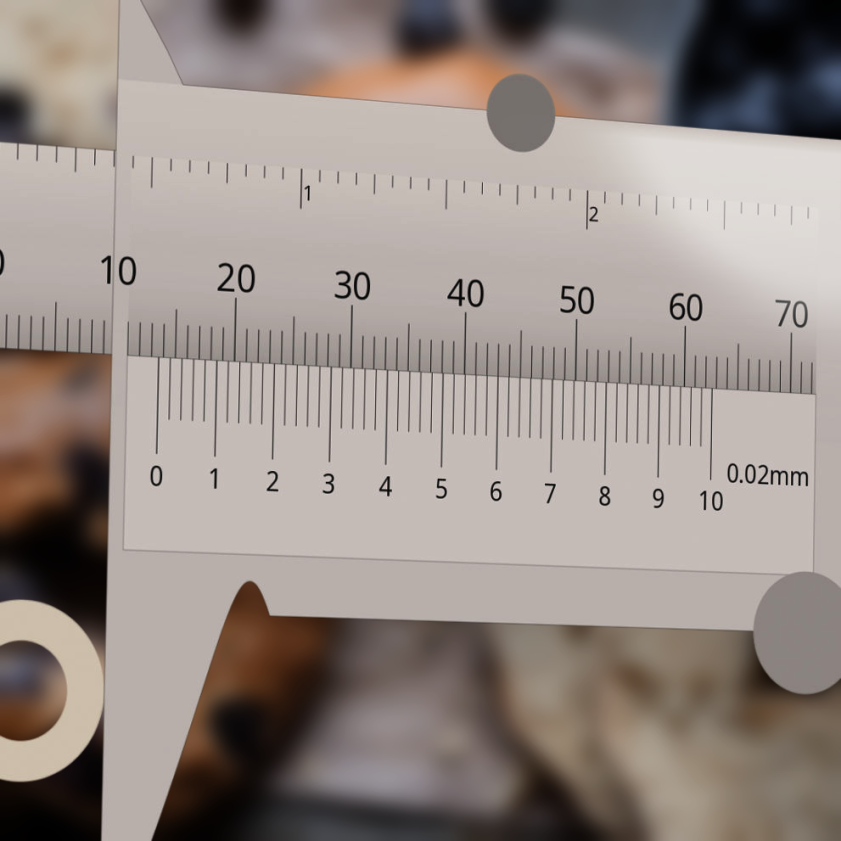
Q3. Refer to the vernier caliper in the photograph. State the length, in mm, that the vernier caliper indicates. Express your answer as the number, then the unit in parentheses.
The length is 13.6 (mm)
